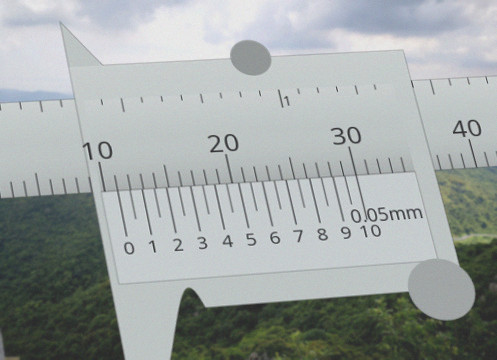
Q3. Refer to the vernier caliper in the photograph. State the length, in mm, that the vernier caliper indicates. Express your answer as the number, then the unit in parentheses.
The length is 11.0 (mm)
